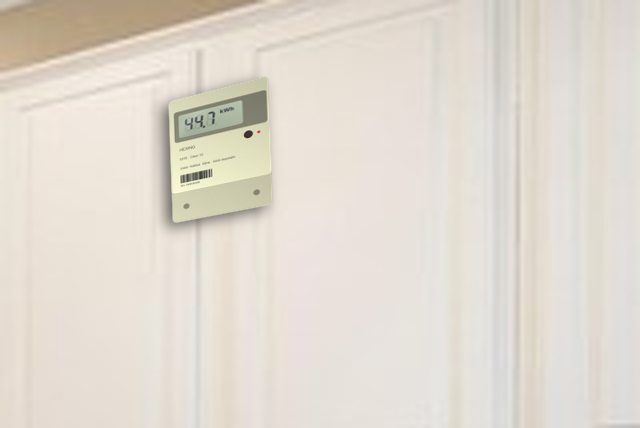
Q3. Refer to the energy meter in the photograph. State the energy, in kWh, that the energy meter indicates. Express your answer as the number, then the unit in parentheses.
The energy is 44.7 (kWh)
